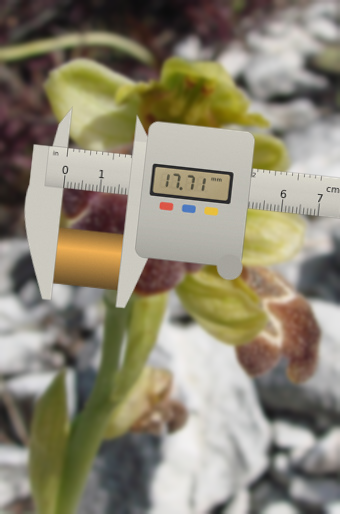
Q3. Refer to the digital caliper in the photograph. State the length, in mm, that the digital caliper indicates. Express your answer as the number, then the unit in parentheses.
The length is 17.71 (mm)
